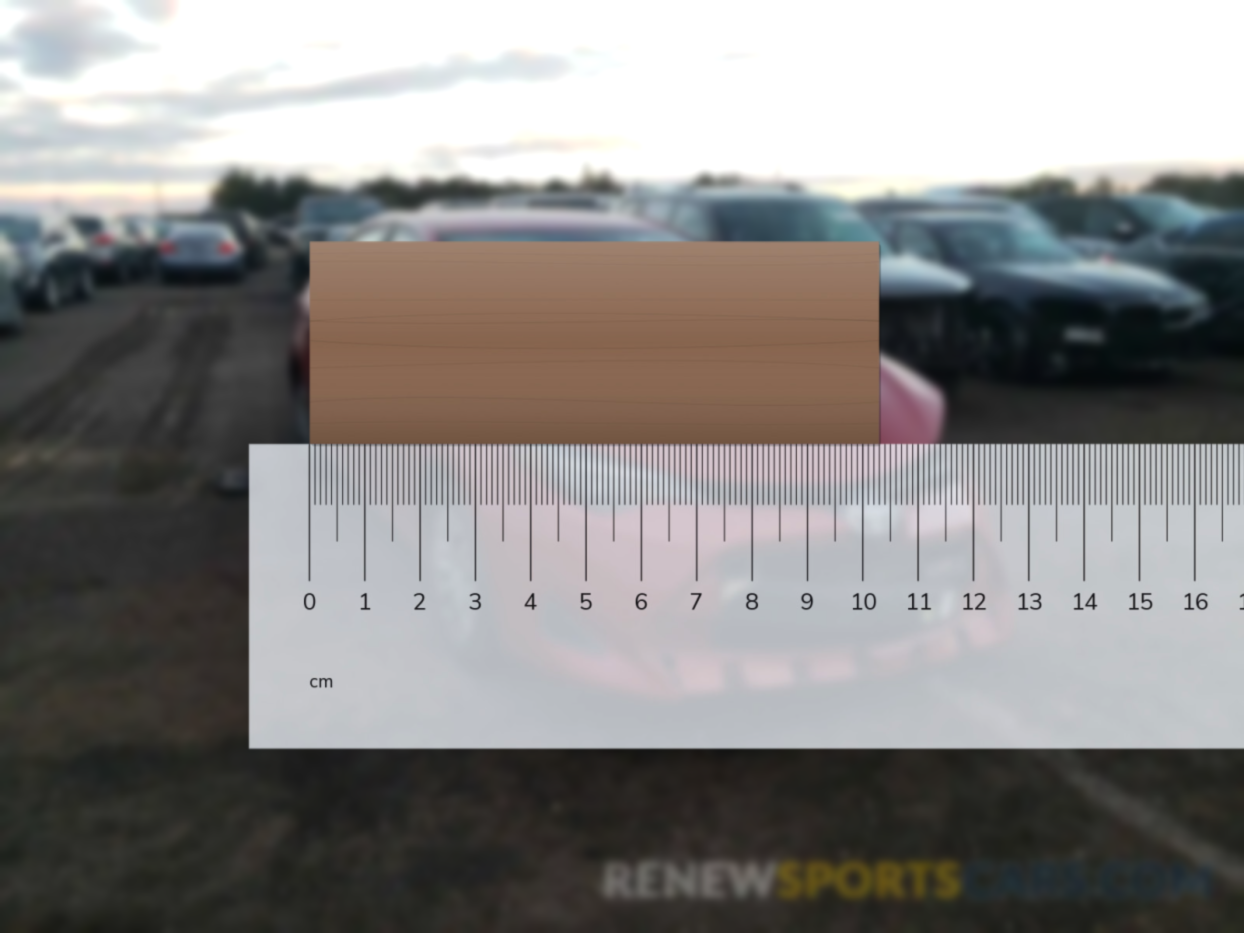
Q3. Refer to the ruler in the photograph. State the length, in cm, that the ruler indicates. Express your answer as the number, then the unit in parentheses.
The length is 10.3 (cm)
